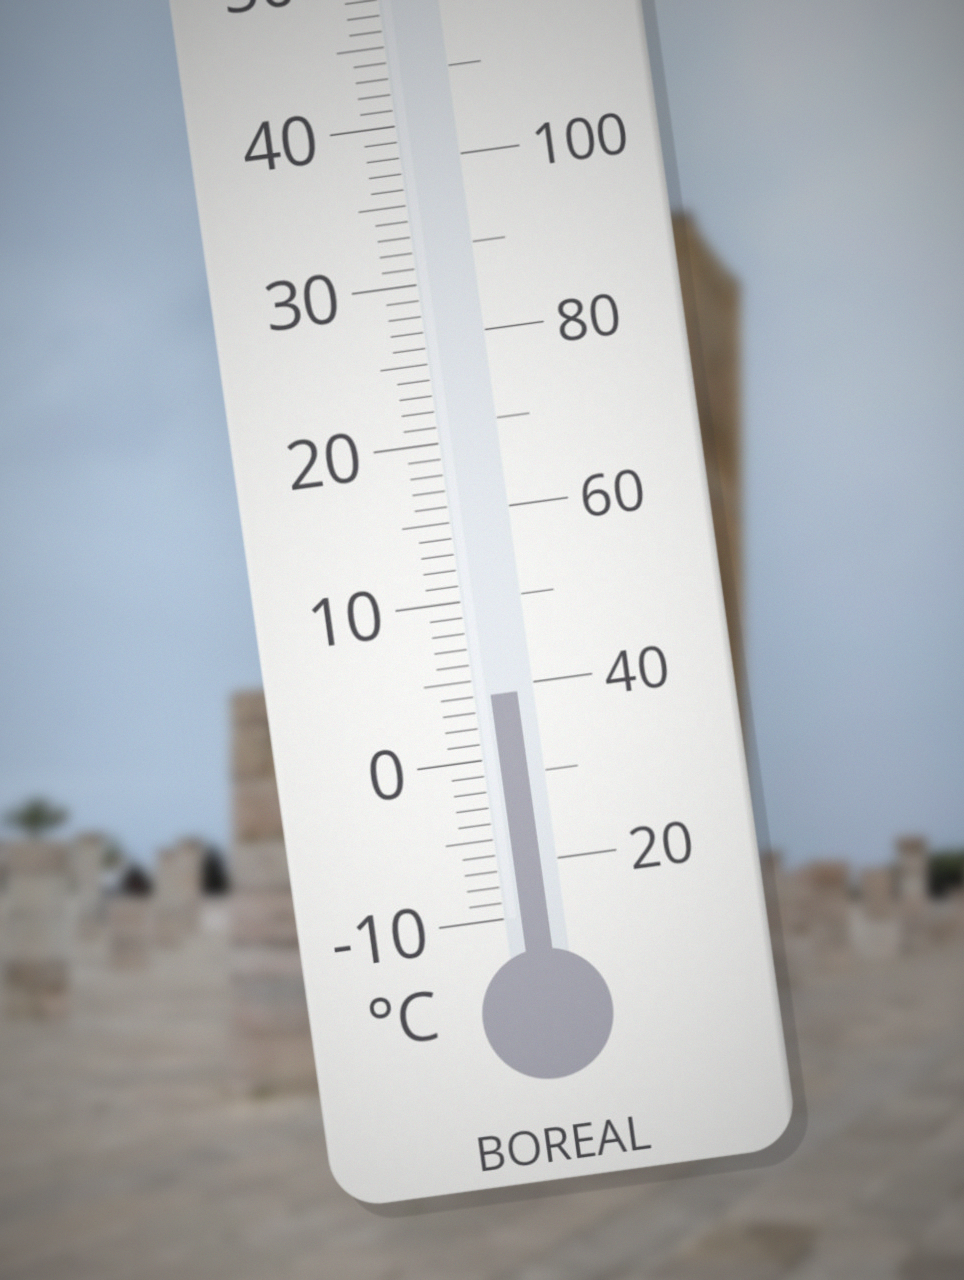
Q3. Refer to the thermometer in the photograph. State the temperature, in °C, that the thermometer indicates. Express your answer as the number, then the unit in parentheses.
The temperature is 4 (°C)
